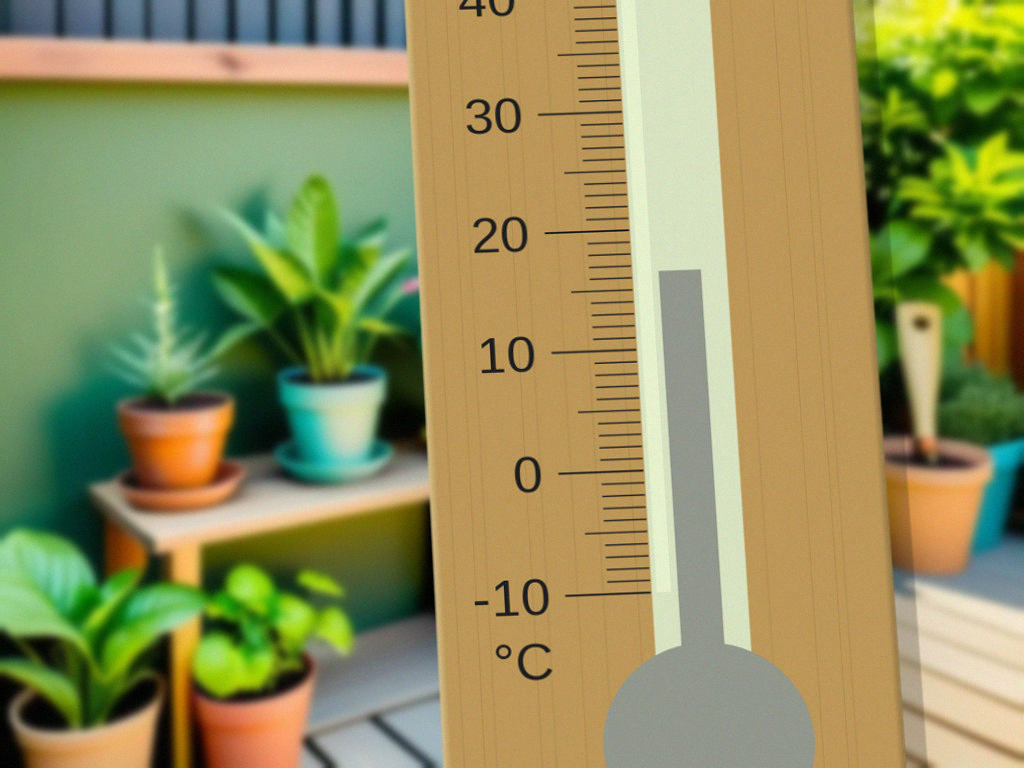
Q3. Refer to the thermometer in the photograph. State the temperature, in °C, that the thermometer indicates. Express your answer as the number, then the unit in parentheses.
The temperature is 16.5 (°C)
